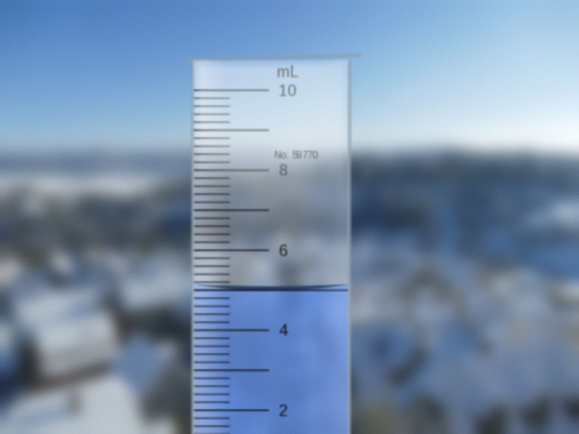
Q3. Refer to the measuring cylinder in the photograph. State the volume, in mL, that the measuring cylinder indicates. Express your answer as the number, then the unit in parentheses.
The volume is 5 (mL)
